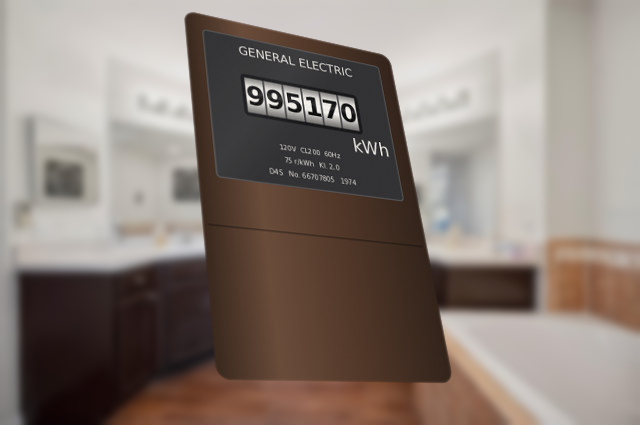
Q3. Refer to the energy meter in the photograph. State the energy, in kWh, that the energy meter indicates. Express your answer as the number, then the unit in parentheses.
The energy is 995170 (kWh)
